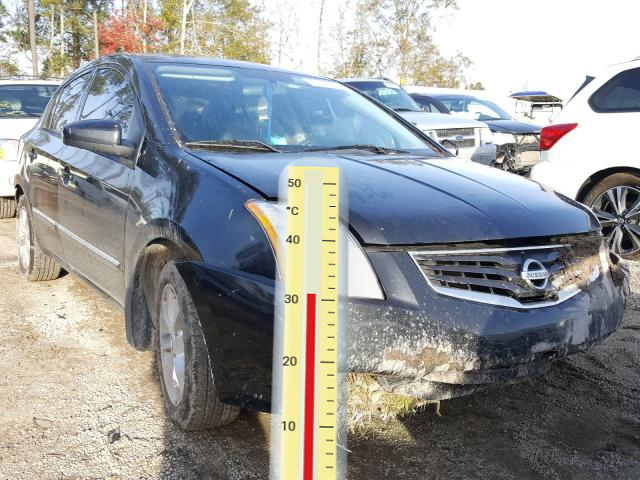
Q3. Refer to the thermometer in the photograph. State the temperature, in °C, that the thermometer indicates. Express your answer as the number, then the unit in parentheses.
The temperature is 31 (°C)
